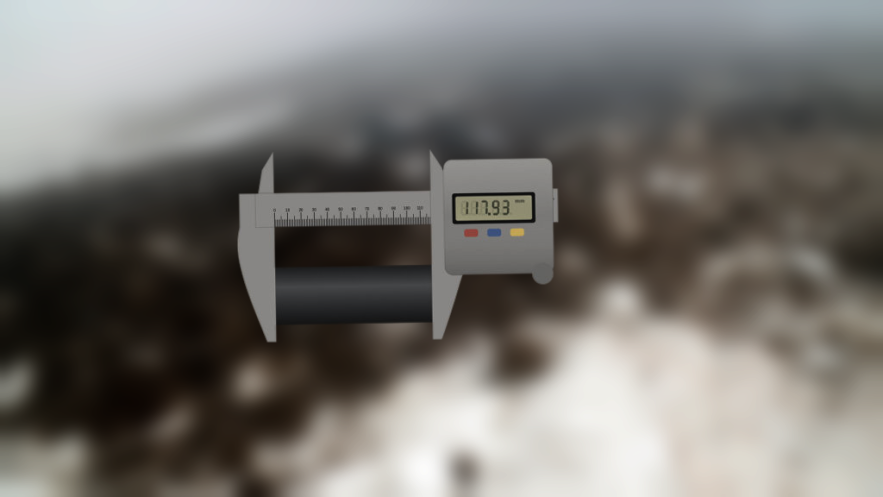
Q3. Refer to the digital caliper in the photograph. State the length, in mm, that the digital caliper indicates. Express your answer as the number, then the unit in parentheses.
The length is 117.93 (mm)
